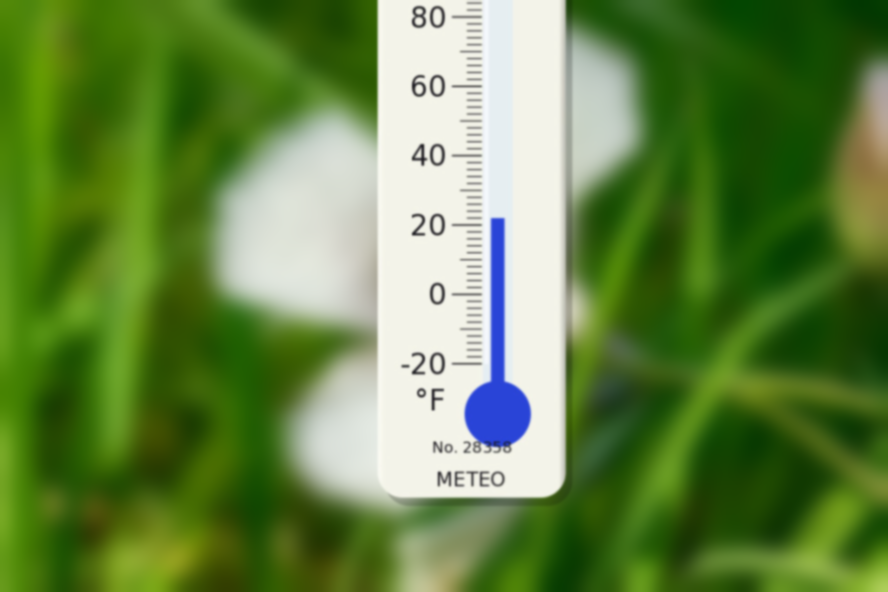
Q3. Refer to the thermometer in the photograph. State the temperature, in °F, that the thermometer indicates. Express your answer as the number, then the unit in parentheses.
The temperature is 22 (°F)
